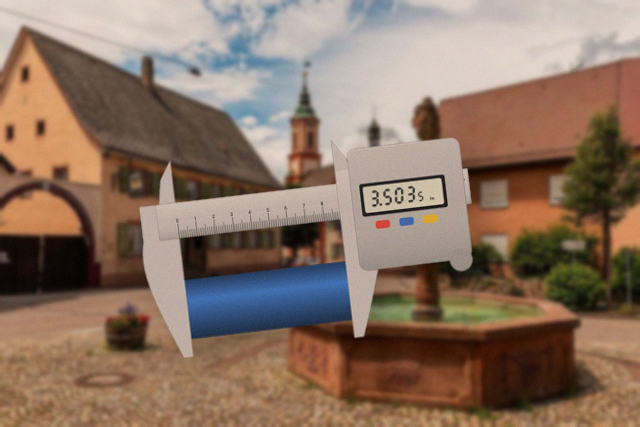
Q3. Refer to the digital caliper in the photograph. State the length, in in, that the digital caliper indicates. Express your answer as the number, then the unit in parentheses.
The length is 3.5035 (in)
